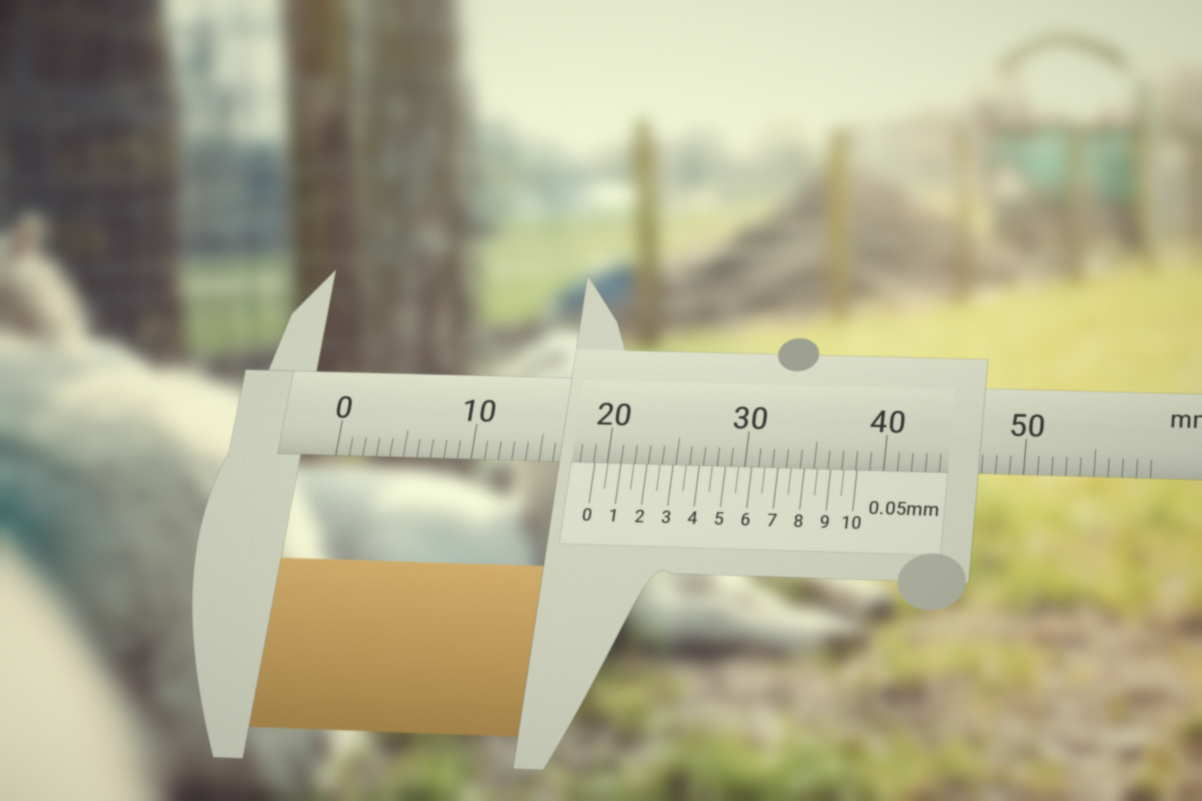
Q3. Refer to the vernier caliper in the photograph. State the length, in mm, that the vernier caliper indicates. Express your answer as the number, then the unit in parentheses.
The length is 19.1 (mm)
